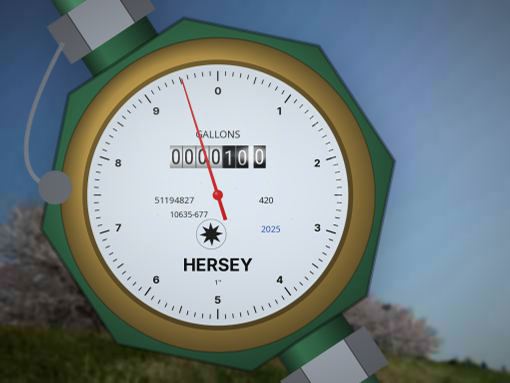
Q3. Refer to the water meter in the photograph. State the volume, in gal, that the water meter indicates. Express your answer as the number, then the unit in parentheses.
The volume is 99.5 (gal)
